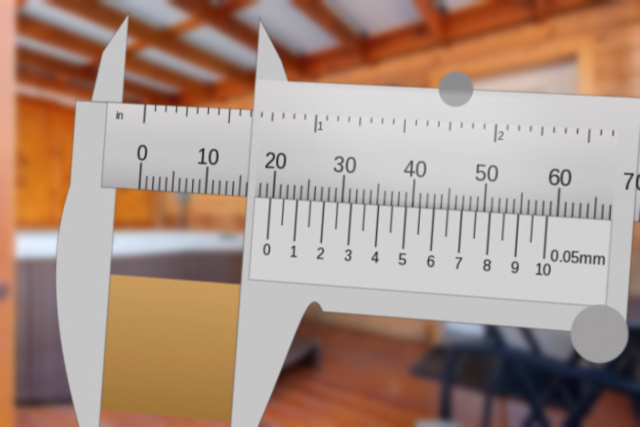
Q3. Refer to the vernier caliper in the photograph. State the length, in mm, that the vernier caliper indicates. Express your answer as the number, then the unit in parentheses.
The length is 19.6 (mm)
